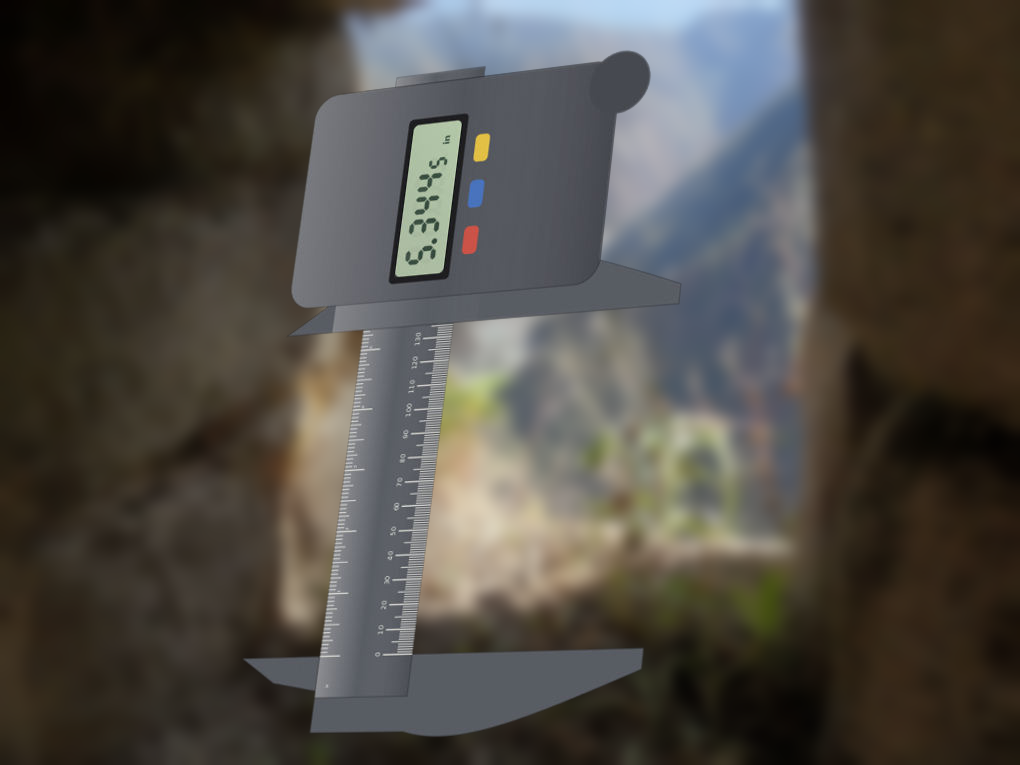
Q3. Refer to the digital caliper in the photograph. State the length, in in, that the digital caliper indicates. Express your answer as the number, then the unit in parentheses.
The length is 5.3445 (in)
